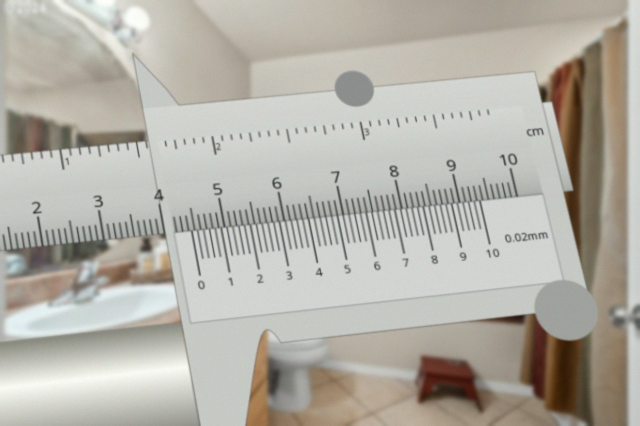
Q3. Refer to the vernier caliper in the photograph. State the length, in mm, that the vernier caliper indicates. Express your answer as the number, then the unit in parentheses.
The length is 44.5 (mm)
